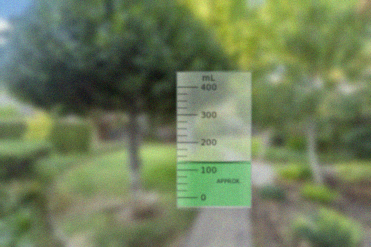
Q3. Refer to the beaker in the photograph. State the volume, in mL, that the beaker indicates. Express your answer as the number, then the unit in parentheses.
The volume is 125 (mL)
